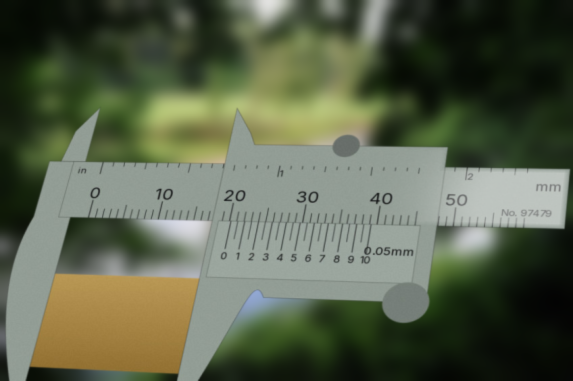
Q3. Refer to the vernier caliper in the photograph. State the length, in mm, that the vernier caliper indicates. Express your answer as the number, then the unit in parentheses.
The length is 20.2 (mm)
